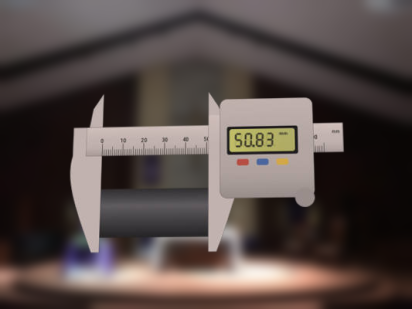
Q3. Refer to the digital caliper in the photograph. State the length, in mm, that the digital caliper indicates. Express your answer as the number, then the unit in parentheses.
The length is 50.83 (mm)
